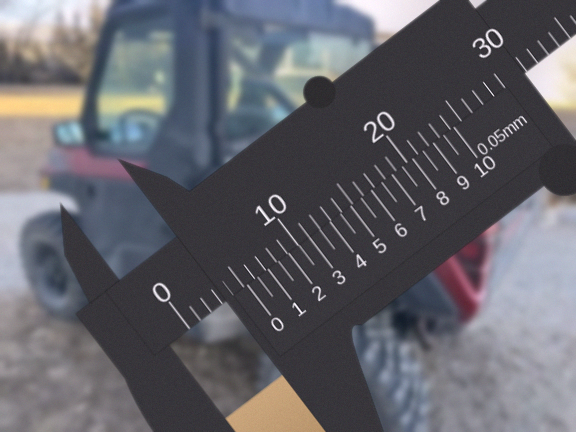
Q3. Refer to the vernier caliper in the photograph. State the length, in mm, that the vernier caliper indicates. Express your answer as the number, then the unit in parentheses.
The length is 5.3 (mm)
